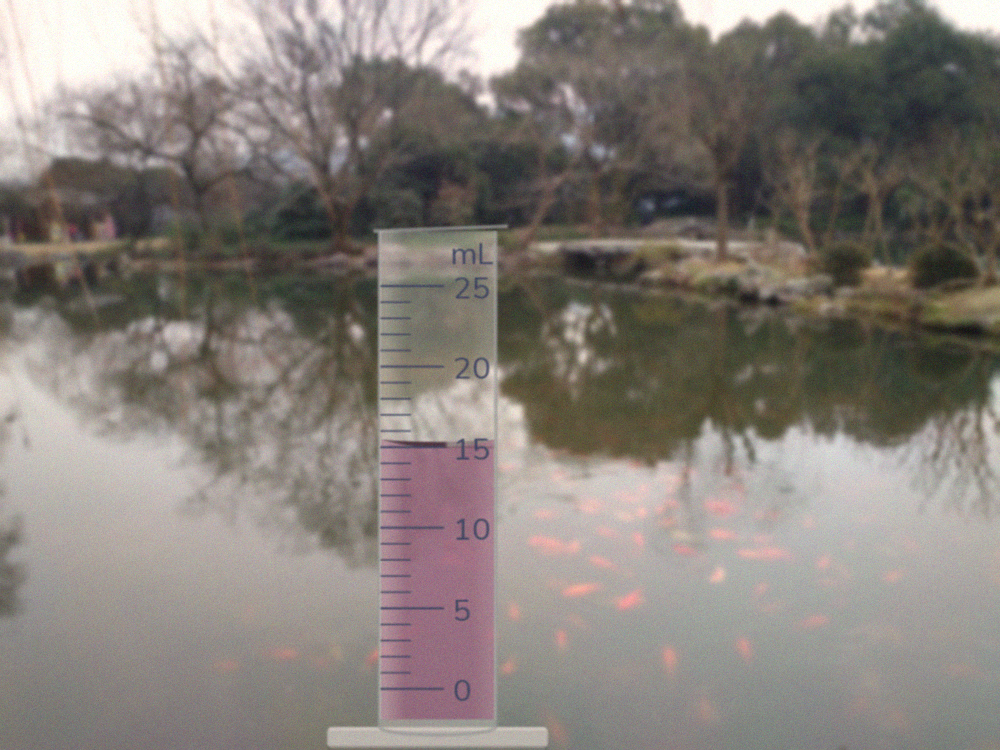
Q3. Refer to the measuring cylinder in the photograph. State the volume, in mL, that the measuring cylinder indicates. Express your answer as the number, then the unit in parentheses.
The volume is 15 (mL)
